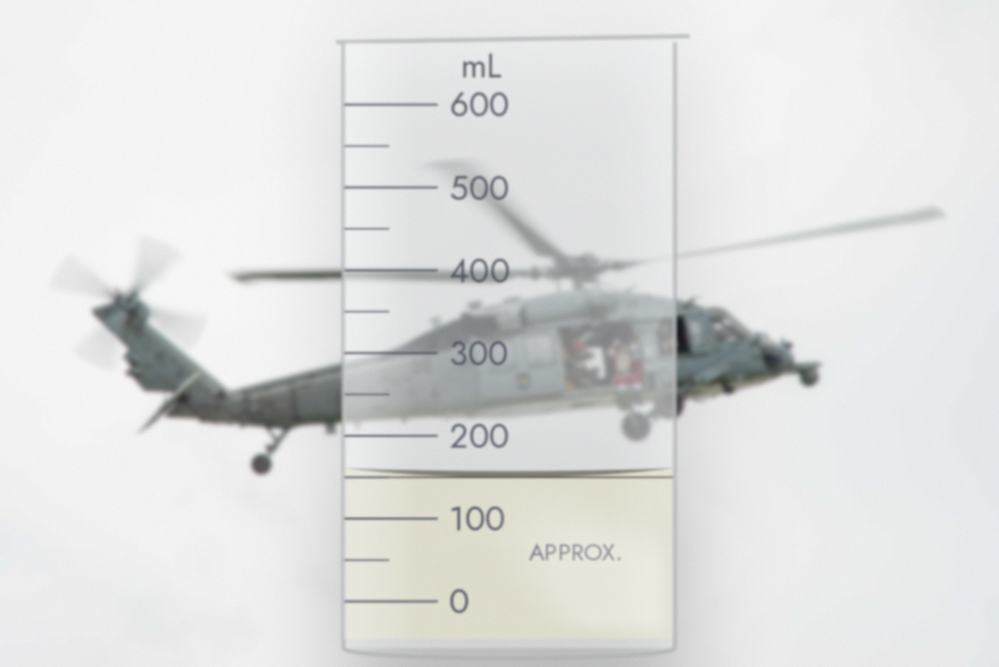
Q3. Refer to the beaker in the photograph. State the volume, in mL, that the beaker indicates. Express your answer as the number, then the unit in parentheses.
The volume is 150 (mL)
